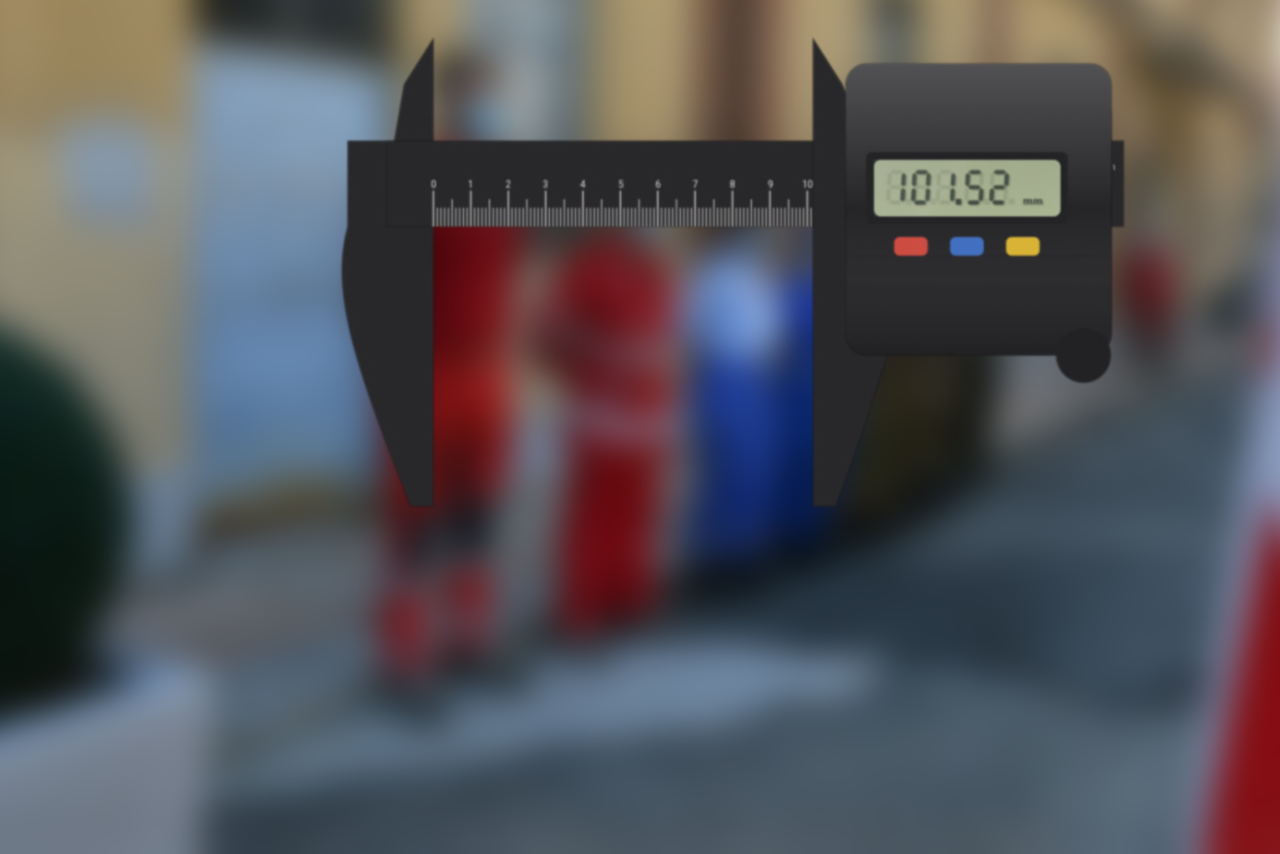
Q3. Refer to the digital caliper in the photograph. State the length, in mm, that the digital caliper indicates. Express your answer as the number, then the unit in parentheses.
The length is 101.52 (mm)
